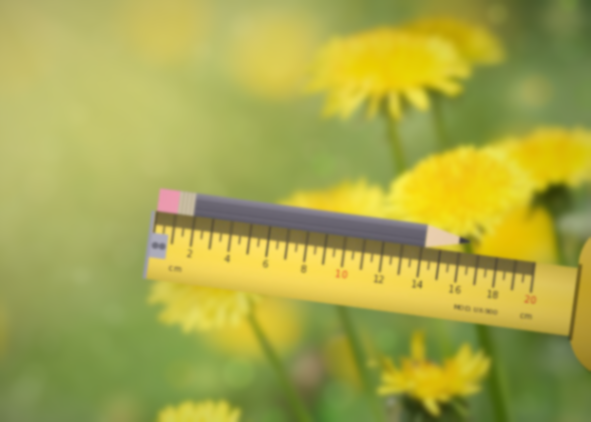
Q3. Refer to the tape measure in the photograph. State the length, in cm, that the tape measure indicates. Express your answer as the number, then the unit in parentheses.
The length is 16.5 (cm)
